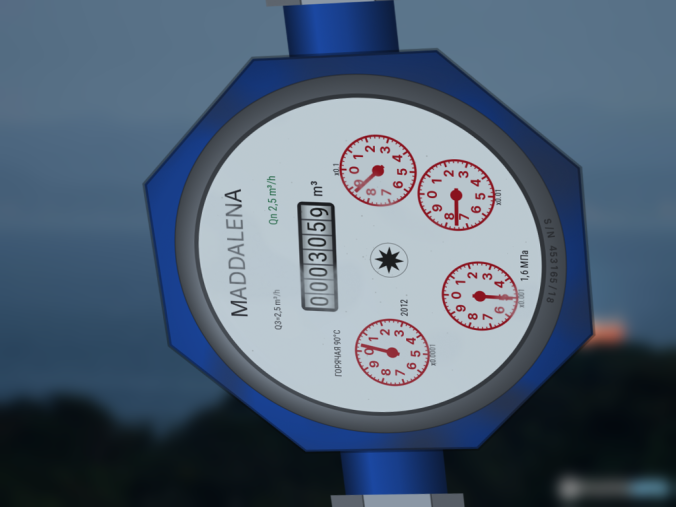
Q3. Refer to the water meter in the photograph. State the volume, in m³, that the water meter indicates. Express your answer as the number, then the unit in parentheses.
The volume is 3058.8750 (m³)
